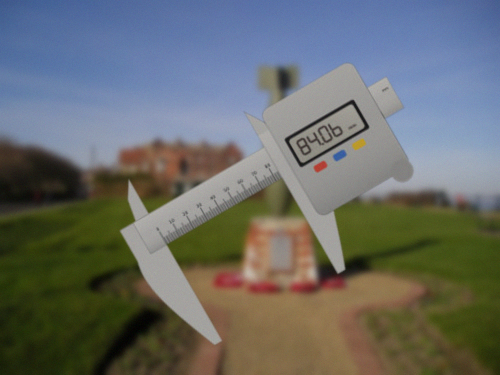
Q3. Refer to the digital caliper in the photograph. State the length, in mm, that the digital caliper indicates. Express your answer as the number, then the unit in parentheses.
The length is 84.06 (mm)
